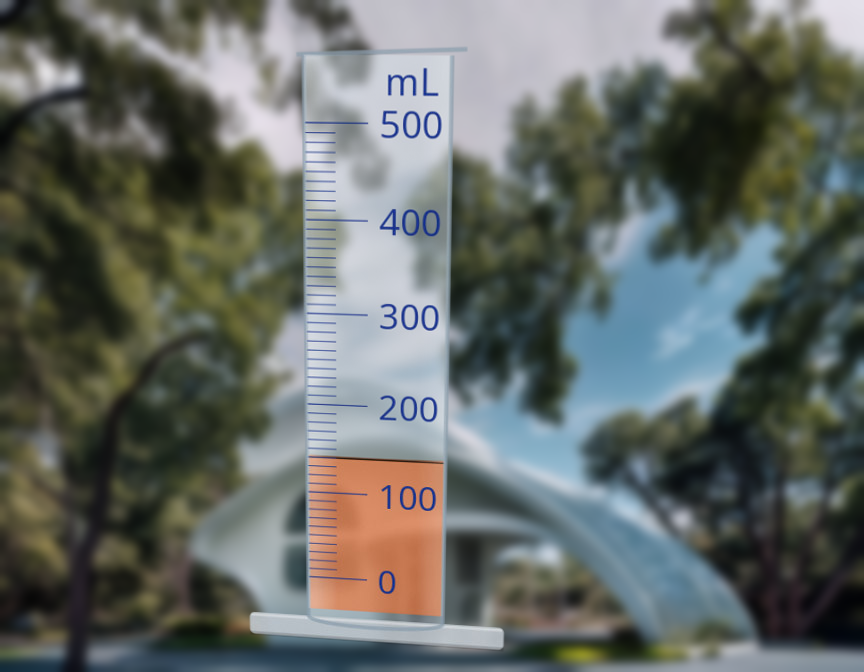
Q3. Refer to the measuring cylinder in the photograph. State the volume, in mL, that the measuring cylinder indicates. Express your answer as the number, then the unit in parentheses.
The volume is 140 (mL)
